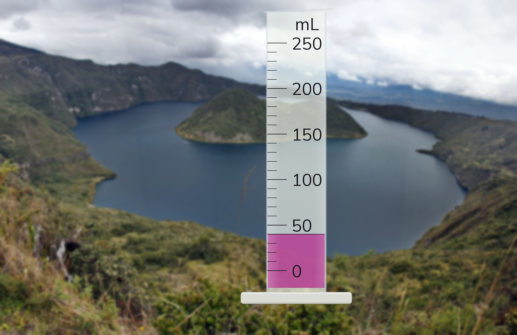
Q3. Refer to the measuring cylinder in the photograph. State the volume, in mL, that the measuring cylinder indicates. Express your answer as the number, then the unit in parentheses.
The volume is 40 (mL)
